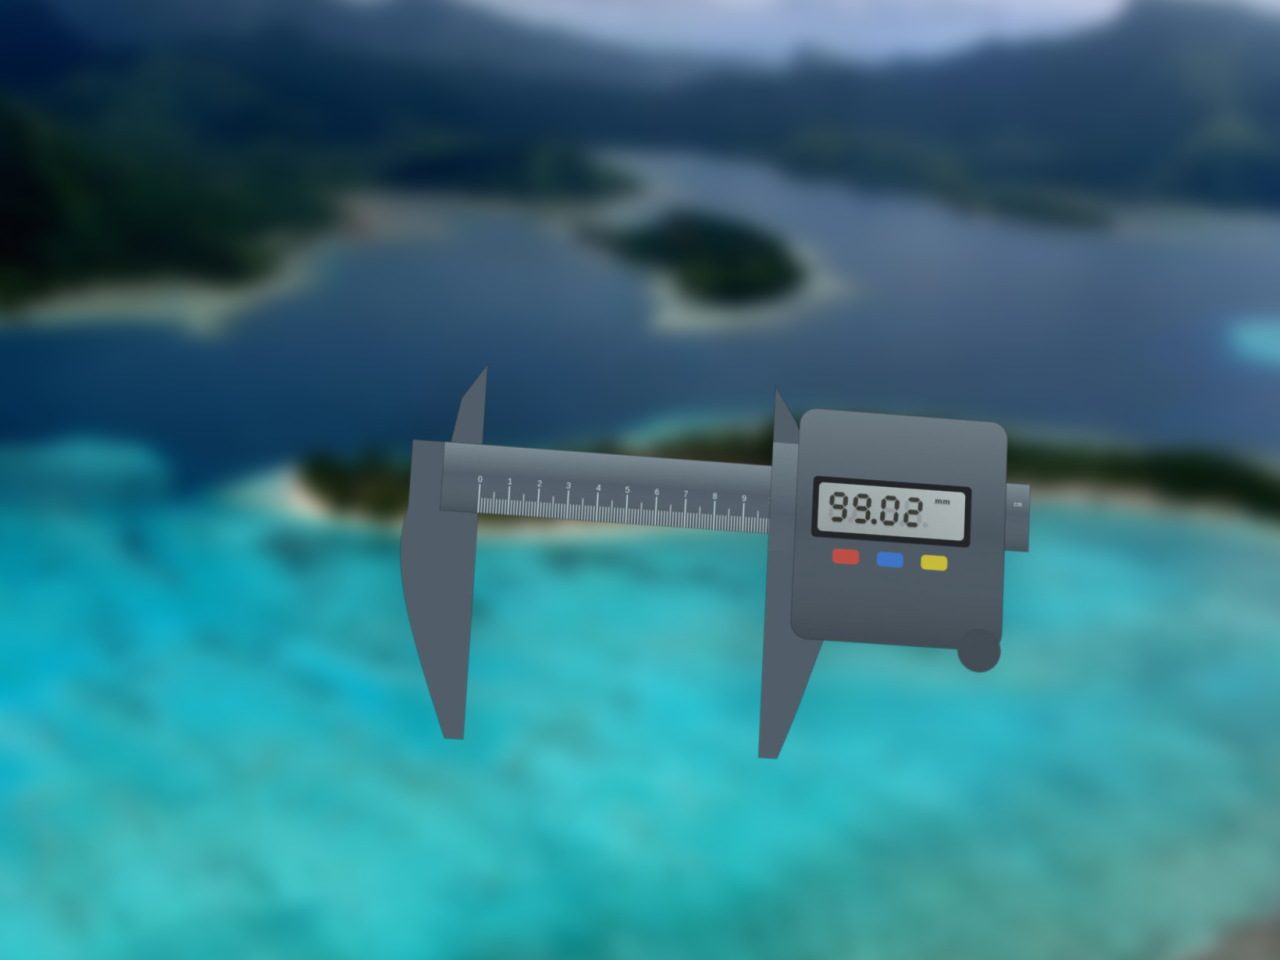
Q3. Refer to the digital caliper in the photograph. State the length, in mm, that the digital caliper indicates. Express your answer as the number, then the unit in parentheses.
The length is 99.02 (mm)
